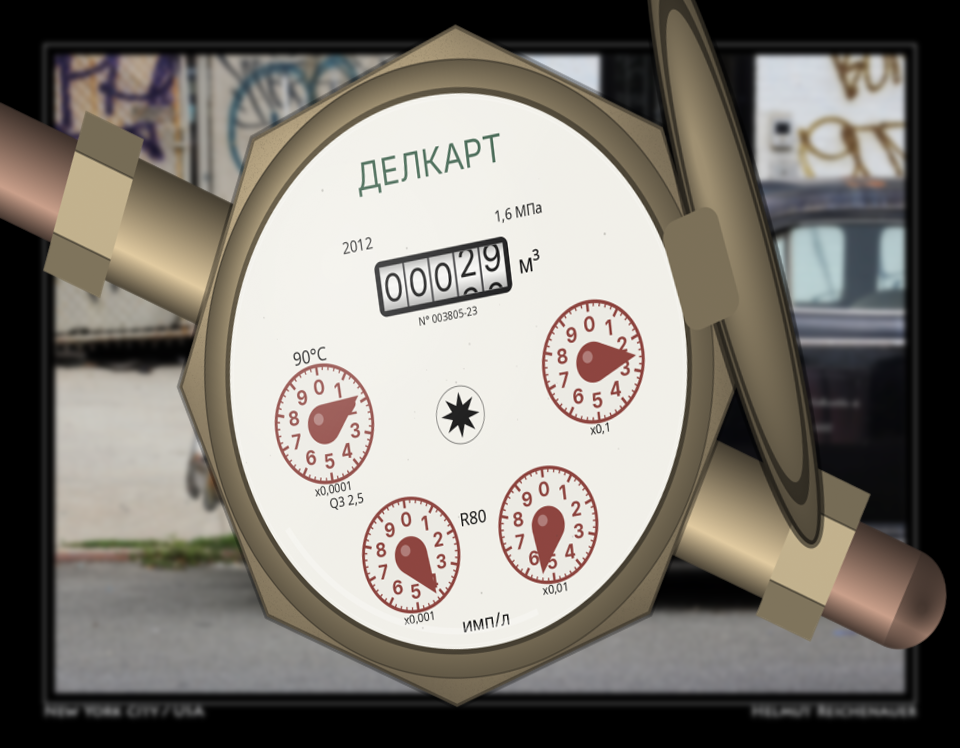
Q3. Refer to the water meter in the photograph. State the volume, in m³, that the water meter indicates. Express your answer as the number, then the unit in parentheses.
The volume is 29.2541 (m³)
